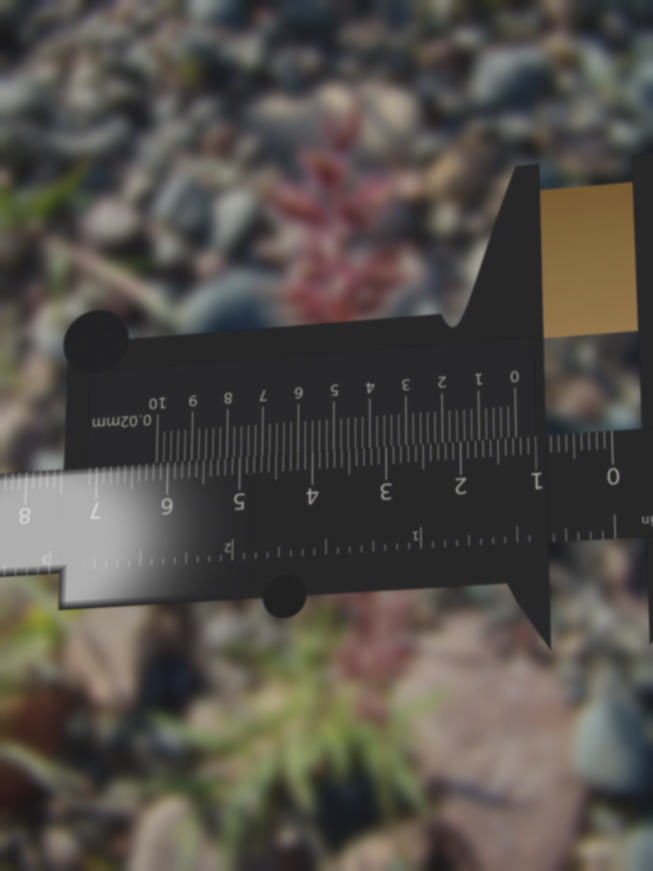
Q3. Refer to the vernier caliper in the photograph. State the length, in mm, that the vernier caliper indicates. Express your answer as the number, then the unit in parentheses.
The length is 12.6 (mm)
